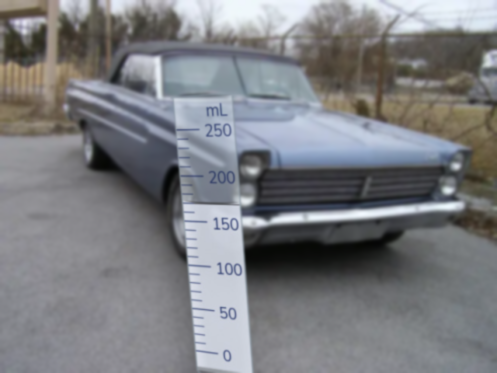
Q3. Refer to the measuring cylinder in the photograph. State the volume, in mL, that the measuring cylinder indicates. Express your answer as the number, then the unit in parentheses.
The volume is 170 (mL)
